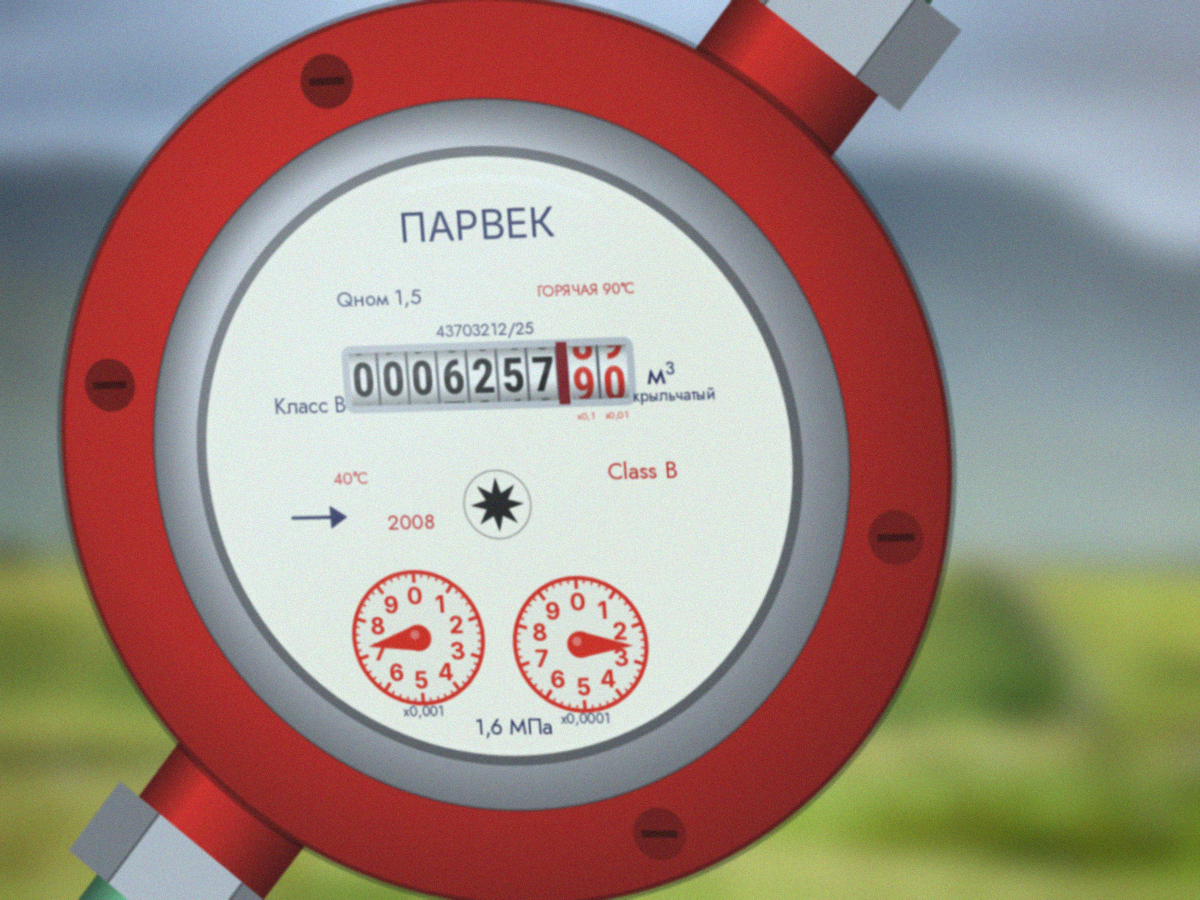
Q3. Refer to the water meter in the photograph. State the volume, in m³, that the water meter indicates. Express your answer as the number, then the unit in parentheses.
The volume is 6257.8972 (m³)
